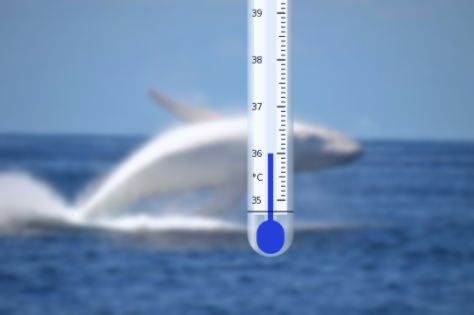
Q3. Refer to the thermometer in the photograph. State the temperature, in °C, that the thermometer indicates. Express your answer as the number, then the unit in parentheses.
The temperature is 36 (°C)
